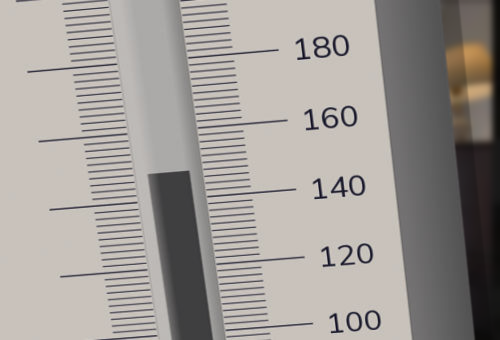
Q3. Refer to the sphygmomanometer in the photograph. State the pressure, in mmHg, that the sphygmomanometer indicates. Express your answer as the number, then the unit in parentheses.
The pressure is 148 (mmHg)
